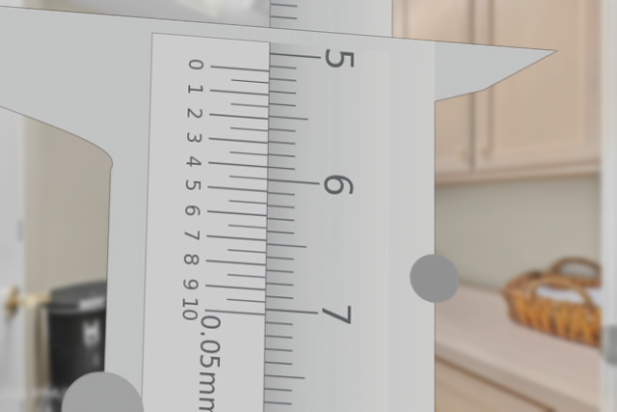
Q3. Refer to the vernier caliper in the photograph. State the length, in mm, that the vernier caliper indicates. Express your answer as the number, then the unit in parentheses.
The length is 51.4 (mm)
